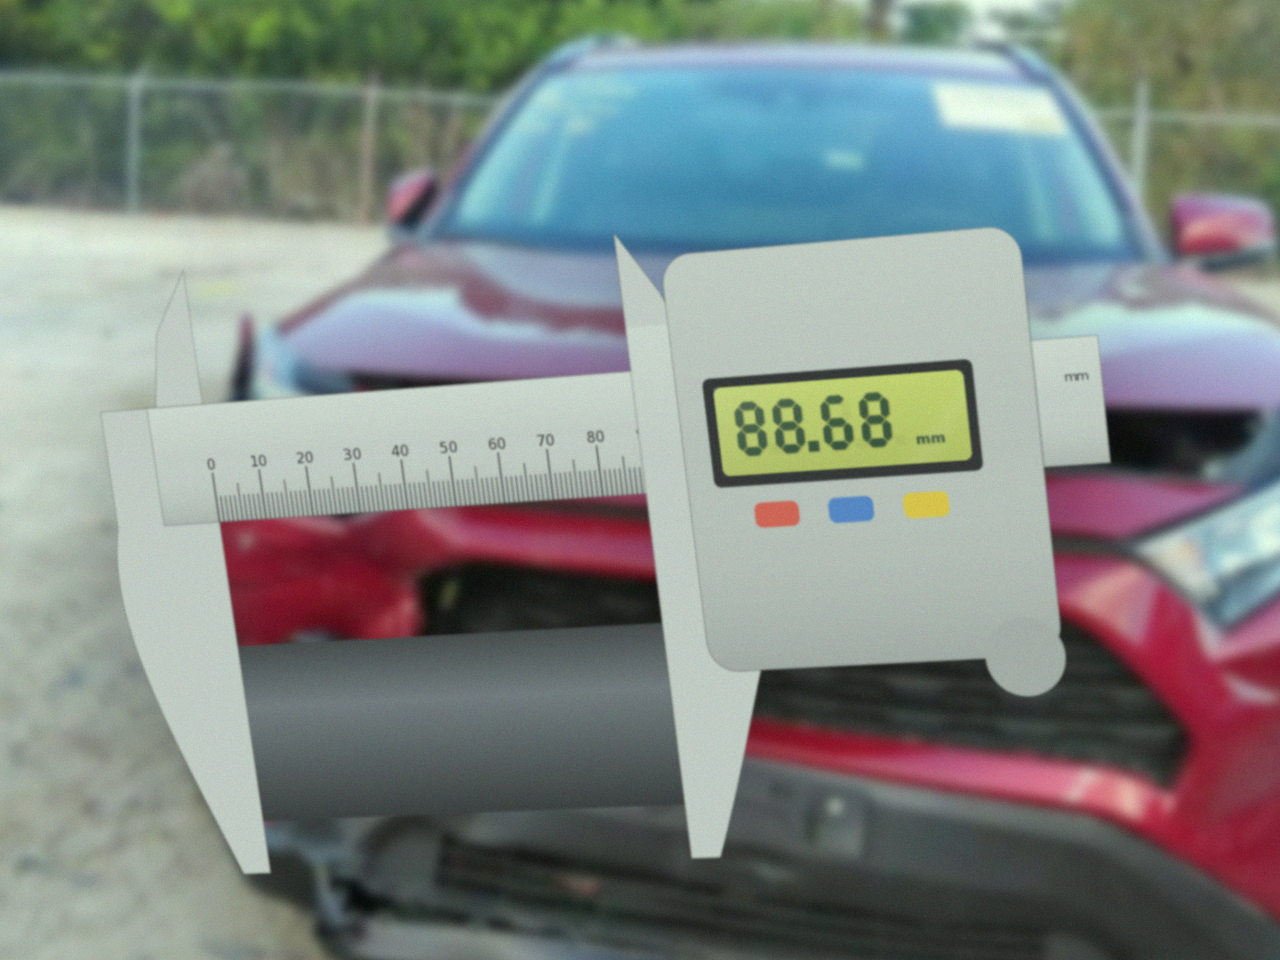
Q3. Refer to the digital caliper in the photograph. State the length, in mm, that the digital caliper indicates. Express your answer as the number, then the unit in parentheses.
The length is 88.68 (mm)
